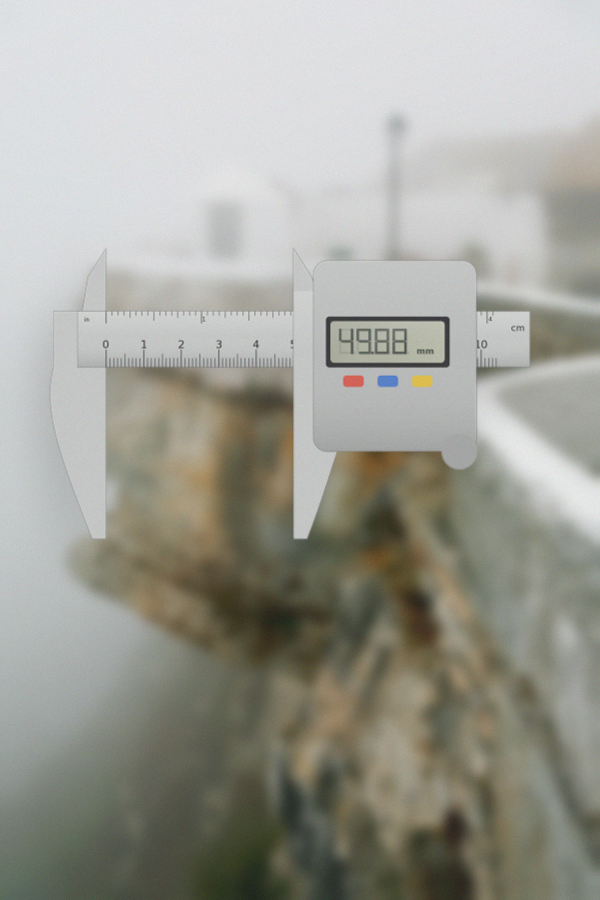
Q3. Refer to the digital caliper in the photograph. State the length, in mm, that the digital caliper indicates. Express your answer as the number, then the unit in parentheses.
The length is 49.88 (mm)
